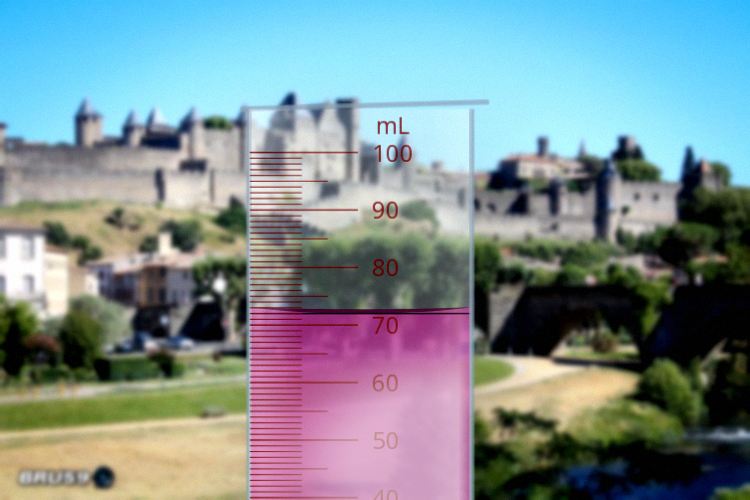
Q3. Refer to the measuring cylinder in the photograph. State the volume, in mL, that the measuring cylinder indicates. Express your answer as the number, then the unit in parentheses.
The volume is 72 (mL)
